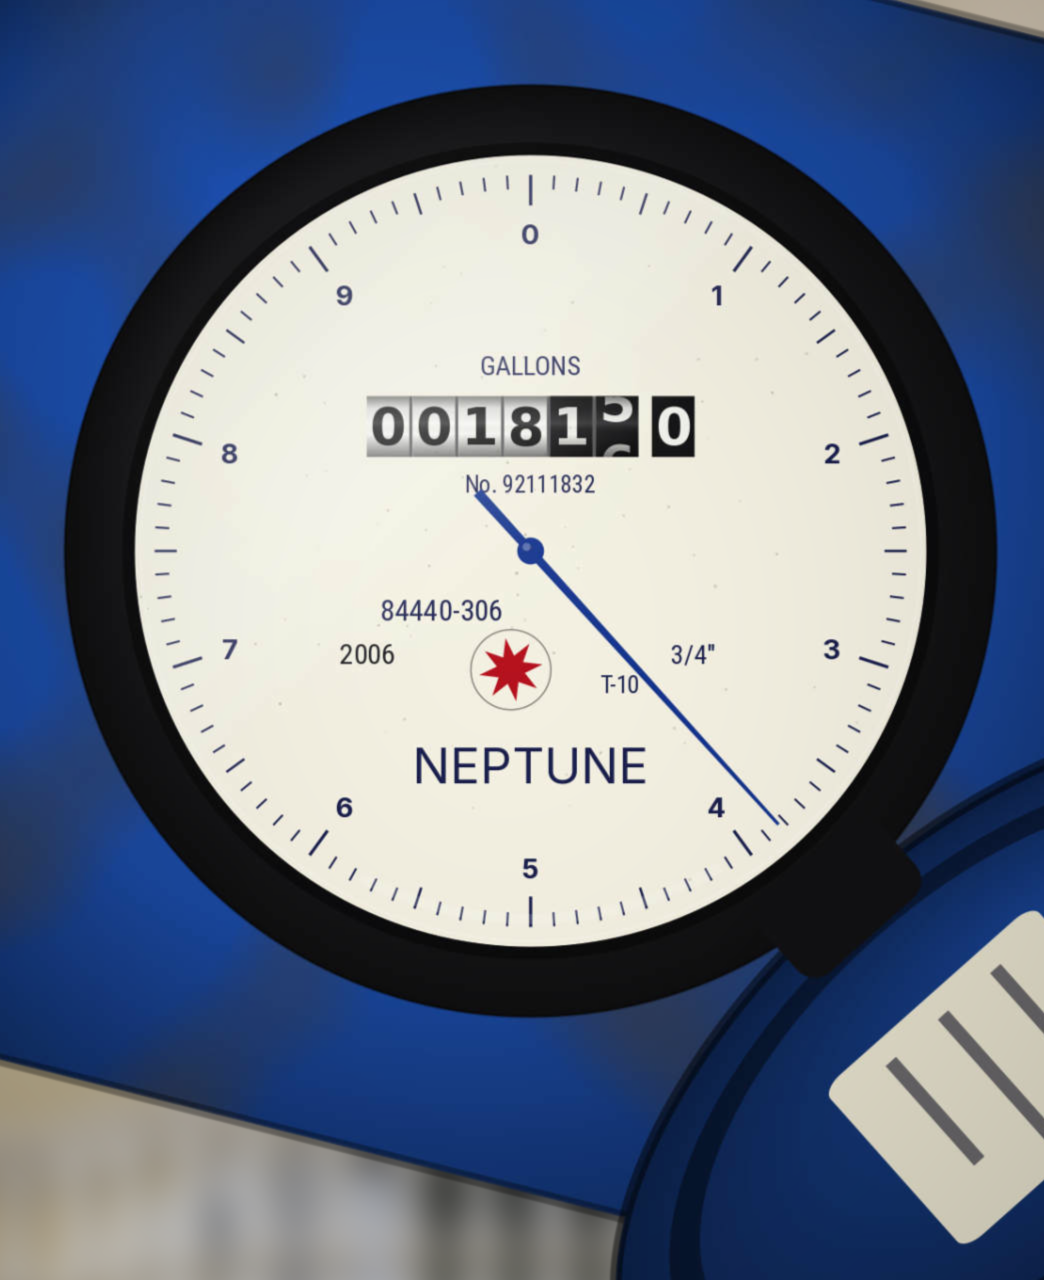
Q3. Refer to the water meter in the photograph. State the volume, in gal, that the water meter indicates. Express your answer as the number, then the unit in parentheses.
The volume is 18153.8 (gal)
